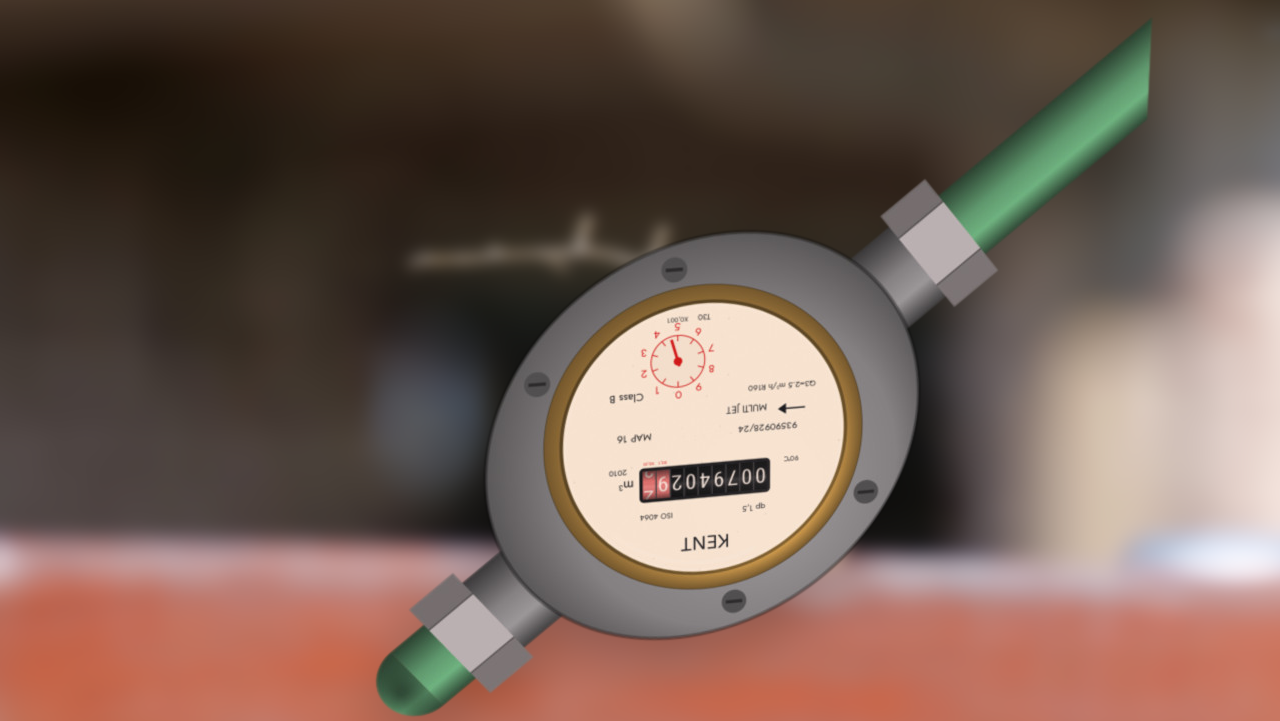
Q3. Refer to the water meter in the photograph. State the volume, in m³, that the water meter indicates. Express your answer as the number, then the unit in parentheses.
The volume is 79402.924 (m³)
